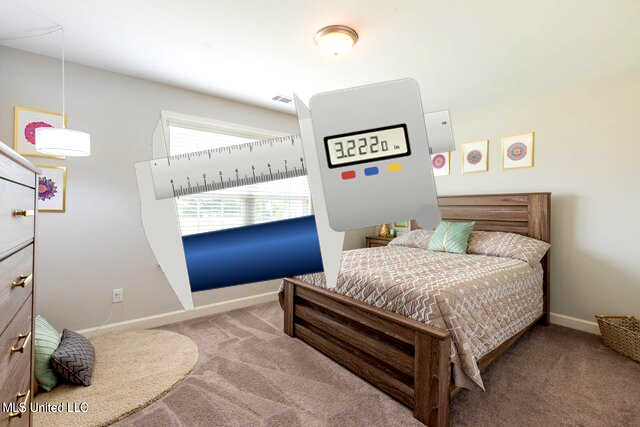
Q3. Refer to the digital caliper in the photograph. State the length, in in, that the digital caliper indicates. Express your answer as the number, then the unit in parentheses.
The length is 3.2220 (in)
